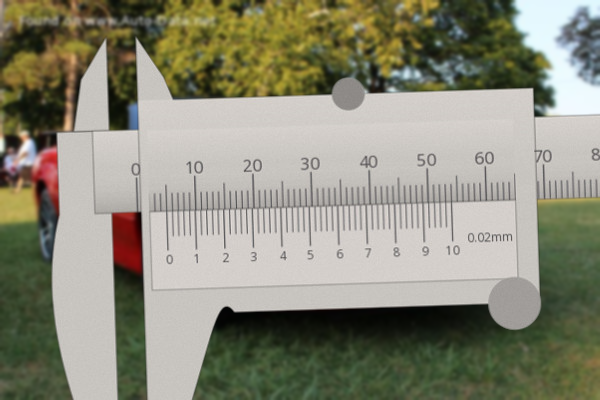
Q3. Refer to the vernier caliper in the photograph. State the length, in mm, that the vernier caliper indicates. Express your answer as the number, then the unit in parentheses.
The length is 5.0 (mm)
